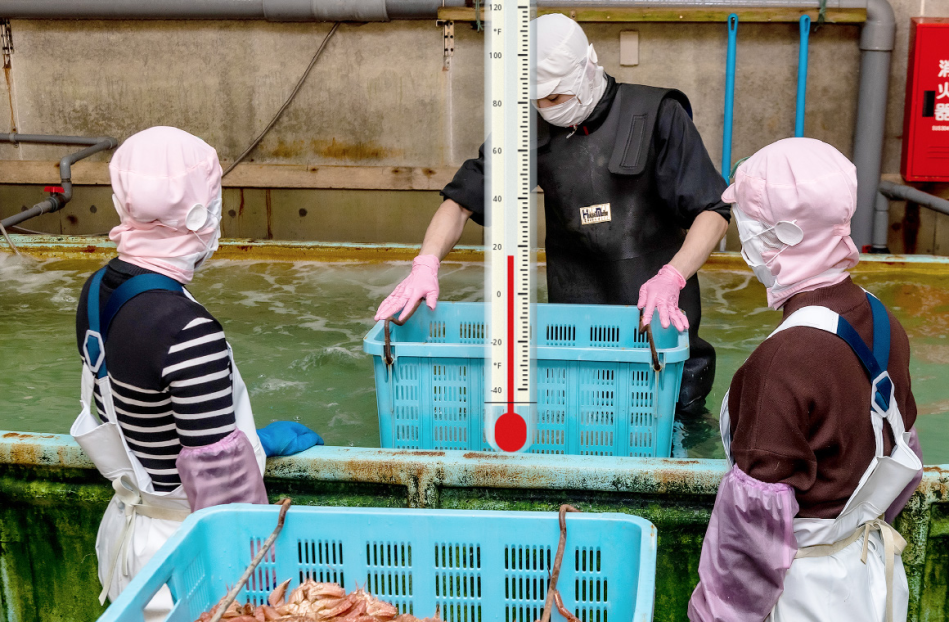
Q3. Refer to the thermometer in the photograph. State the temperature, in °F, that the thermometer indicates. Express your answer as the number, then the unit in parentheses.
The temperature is 16 (°F)
